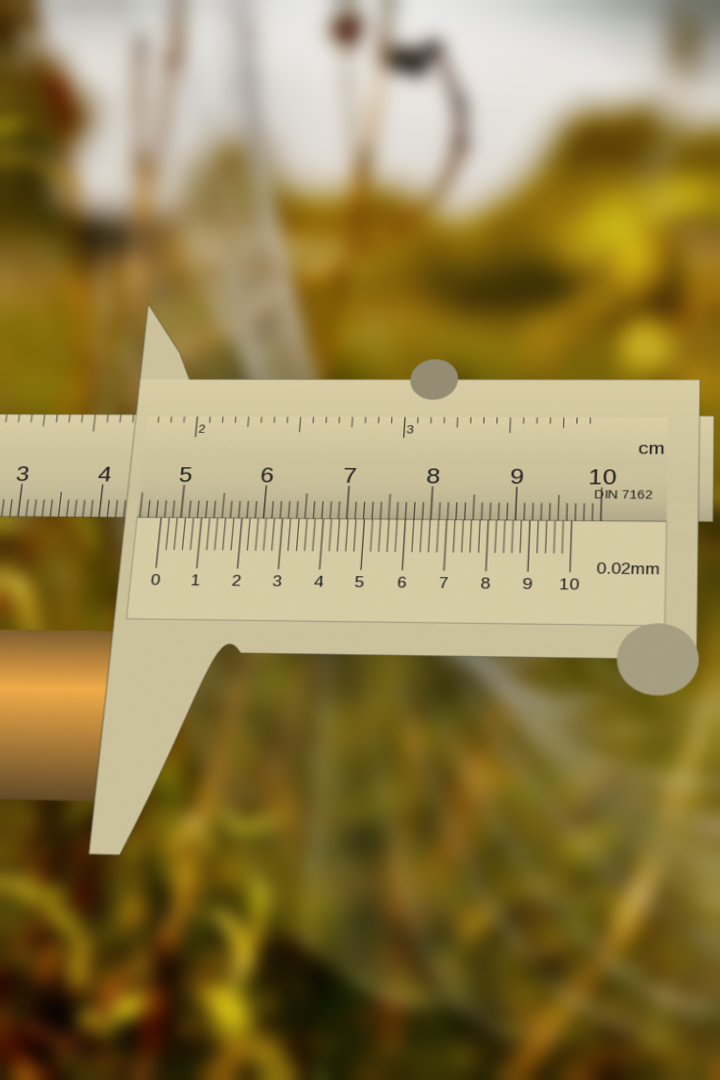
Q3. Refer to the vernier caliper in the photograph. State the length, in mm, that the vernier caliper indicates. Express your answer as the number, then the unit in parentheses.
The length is 47.6 (mm)
